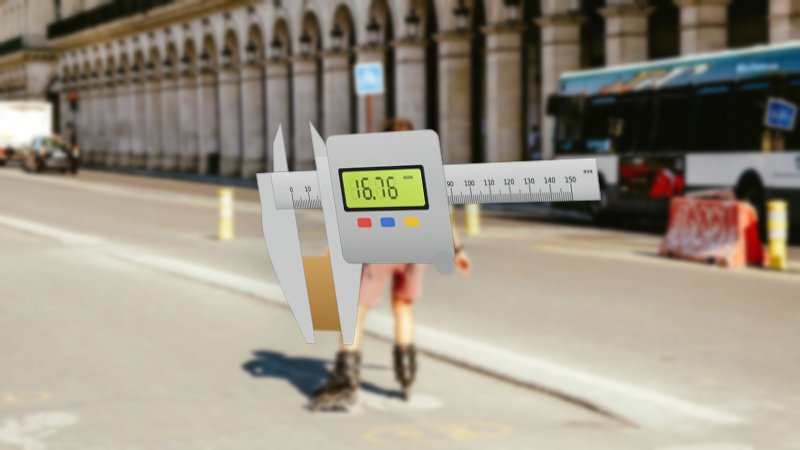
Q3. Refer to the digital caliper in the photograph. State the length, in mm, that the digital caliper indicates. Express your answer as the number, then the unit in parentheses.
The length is 16.76 (mm)
